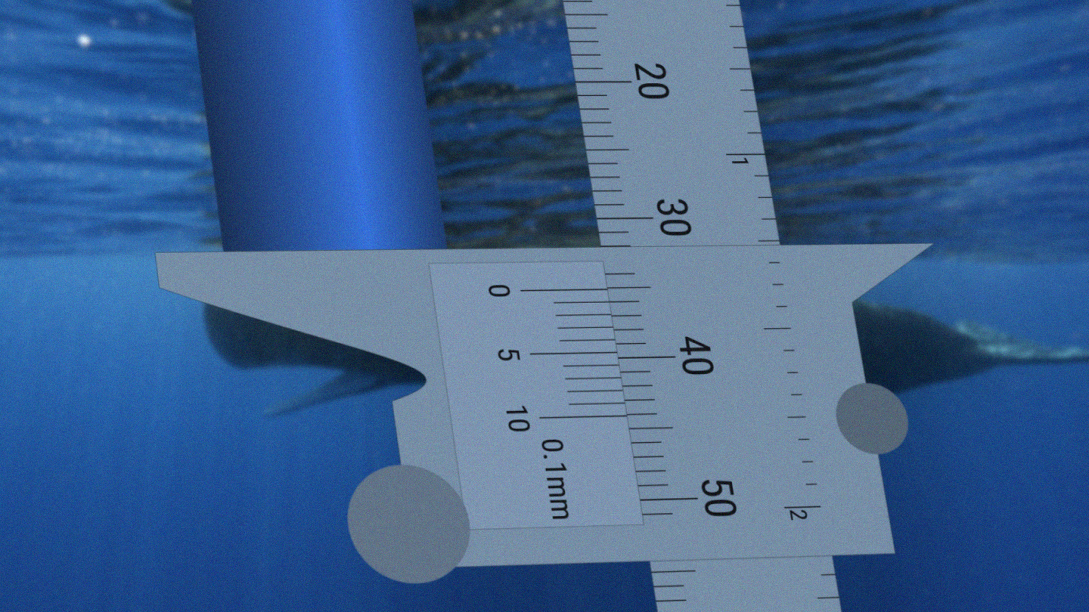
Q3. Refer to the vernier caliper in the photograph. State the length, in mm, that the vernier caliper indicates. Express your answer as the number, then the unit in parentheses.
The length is 35.1 (mm)
